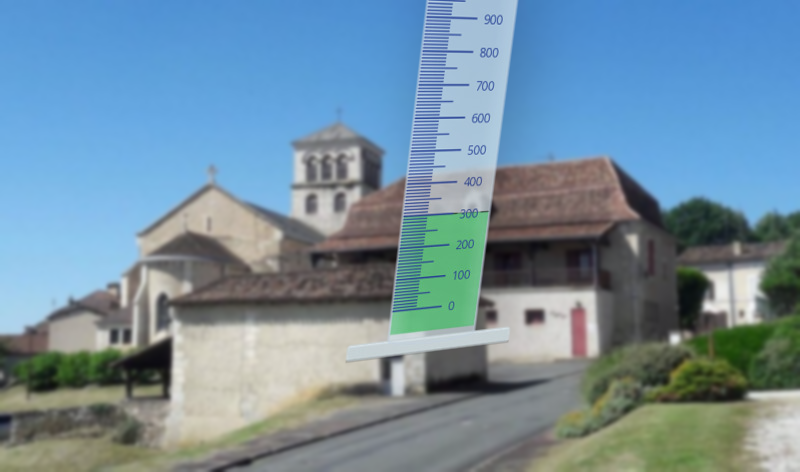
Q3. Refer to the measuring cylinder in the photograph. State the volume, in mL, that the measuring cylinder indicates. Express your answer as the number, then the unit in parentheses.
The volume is 300 (mL)
